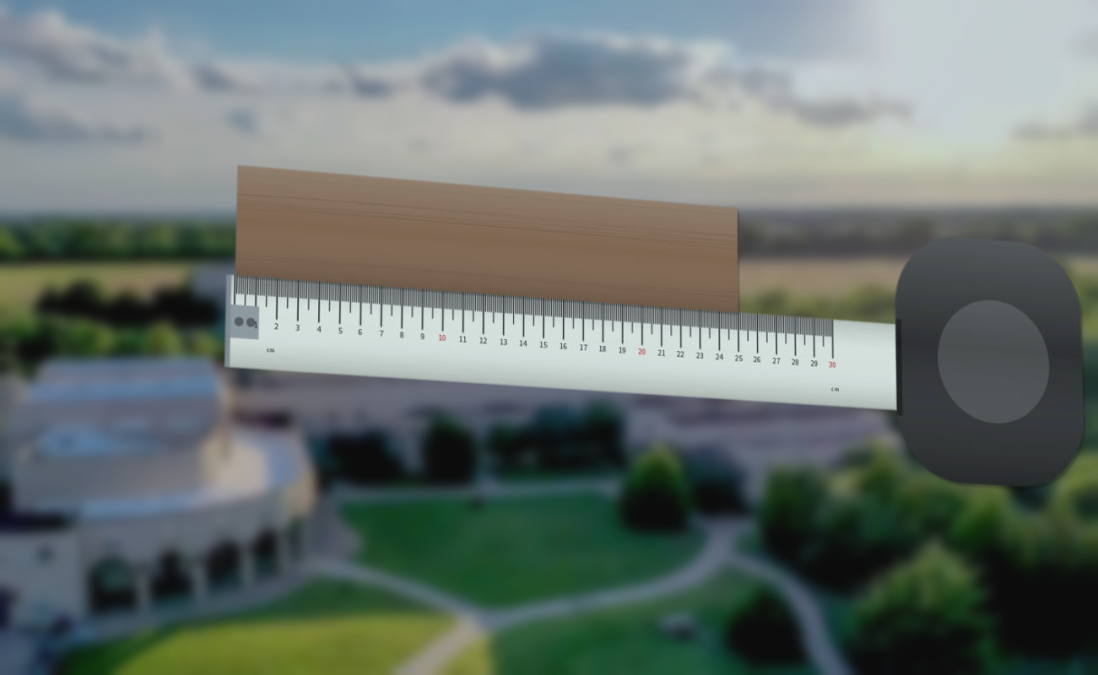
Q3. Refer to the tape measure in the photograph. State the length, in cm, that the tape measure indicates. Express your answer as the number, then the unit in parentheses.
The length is 25 (cm)
